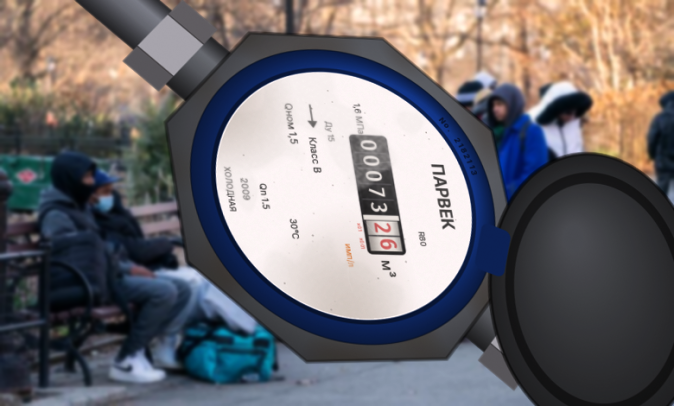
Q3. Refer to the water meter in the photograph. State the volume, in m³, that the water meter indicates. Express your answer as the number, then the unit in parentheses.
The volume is 73.26 (m³)
